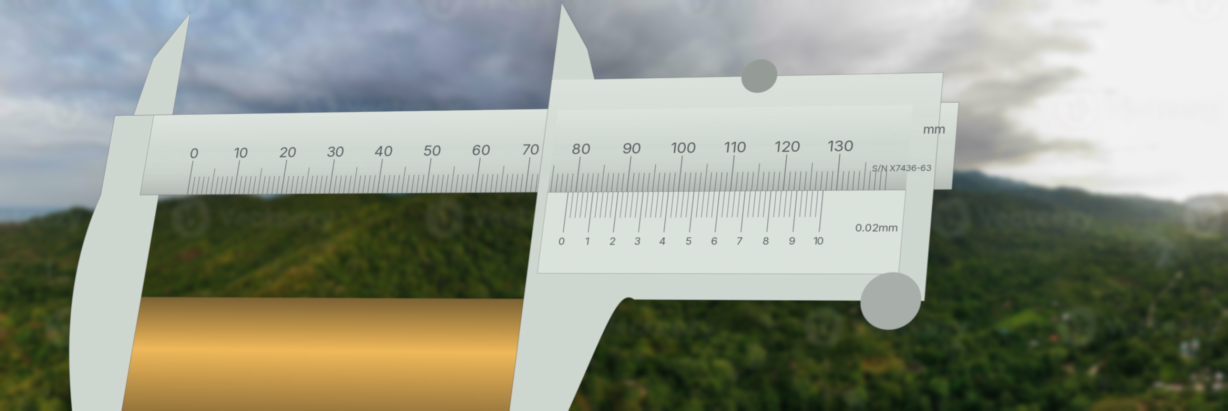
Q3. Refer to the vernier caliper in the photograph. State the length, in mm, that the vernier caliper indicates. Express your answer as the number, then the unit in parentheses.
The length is 78.5 (mm)
